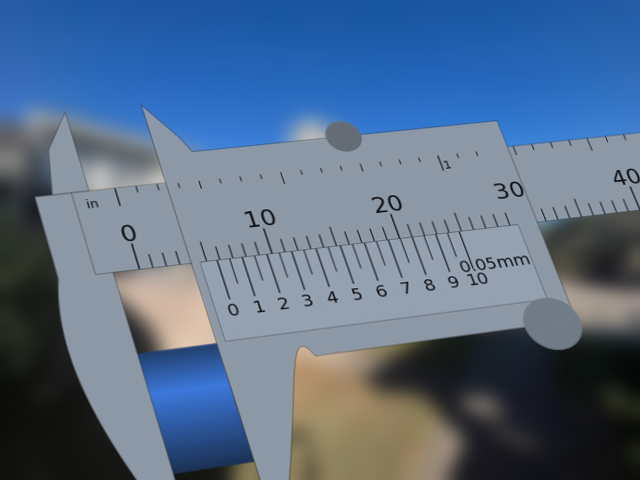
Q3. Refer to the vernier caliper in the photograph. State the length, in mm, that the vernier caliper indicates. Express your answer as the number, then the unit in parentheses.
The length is 5.8 (mm)
